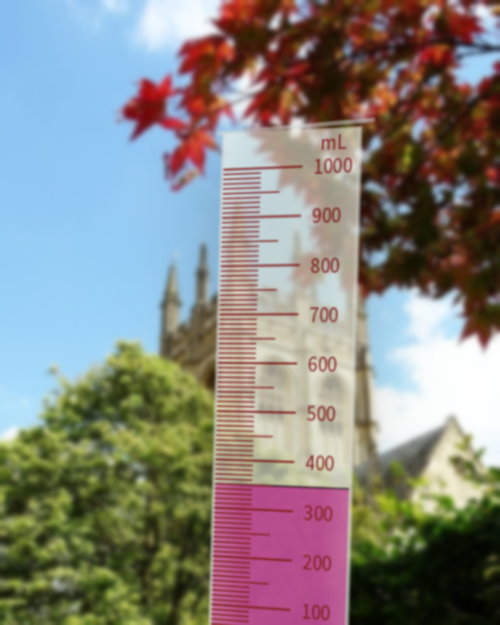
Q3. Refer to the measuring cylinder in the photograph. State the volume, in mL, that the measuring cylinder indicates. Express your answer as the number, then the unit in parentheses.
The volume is 350 (mL)
